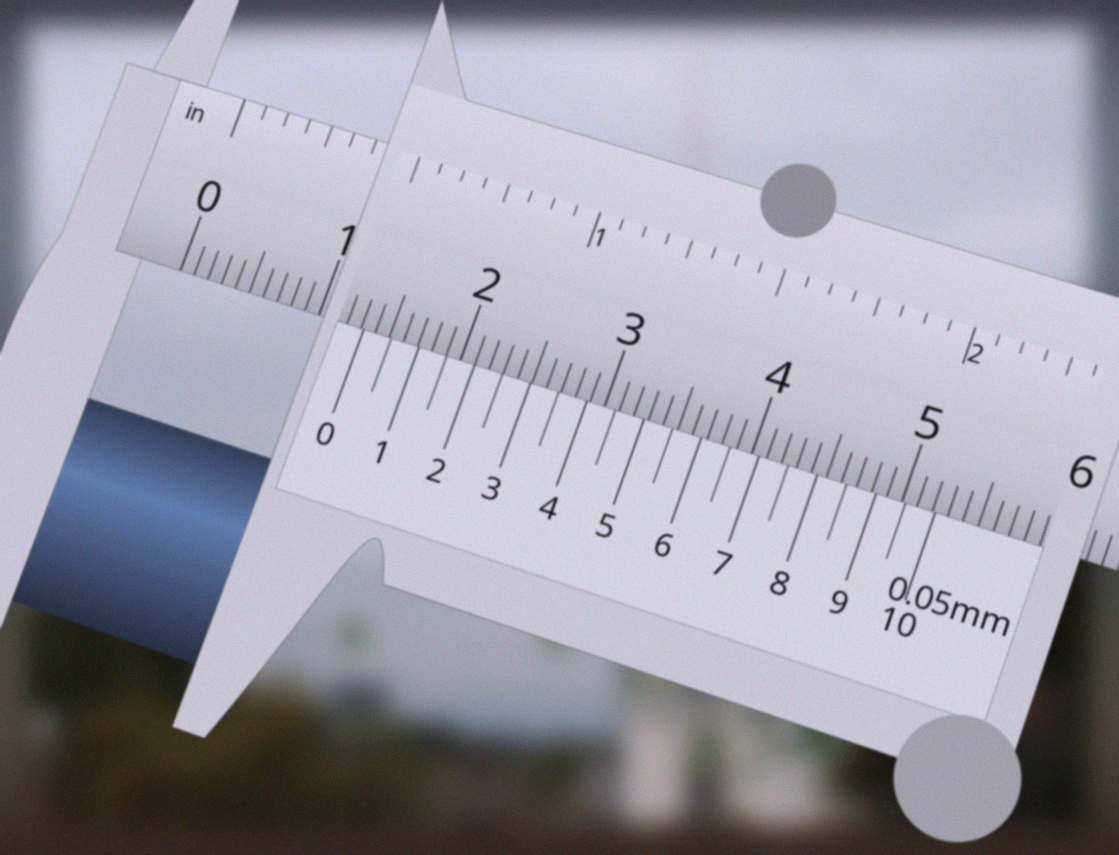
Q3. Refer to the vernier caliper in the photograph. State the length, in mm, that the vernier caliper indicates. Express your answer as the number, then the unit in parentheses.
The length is 13.2 (mm)
